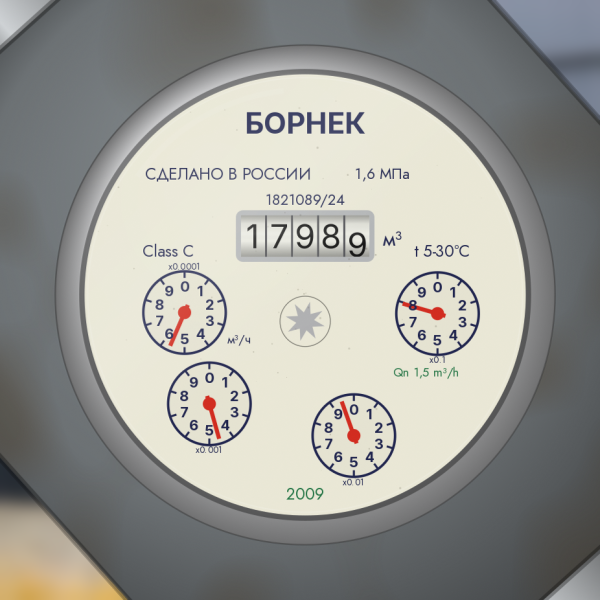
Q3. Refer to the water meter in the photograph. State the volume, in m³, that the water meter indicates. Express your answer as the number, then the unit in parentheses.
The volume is 17988.7945 (m³)
